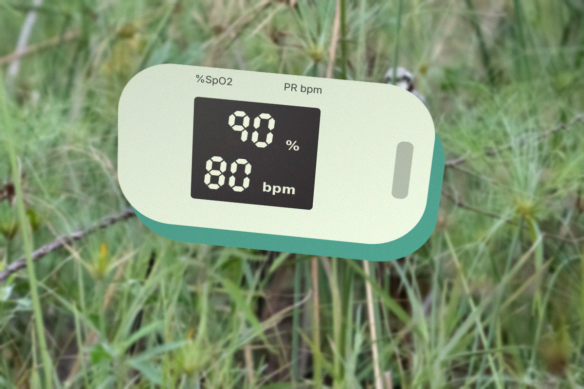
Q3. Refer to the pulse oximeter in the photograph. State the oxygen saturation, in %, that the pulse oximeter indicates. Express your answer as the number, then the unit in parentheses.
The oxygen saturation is 90 (%)
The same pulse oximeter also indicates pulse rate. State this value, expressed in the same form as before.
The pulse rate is 80 (bpm)
